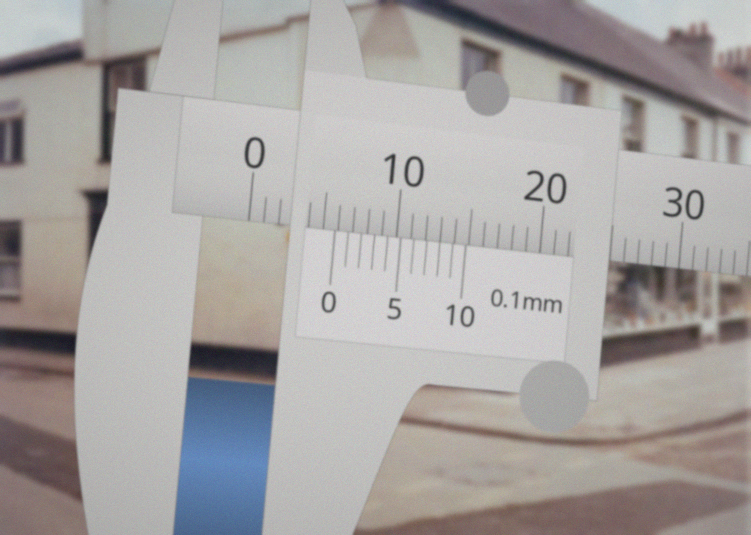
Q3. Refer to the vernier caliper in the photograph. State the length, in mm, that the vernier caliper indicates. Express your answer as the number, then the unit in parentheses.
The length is 5.8 (mm)
